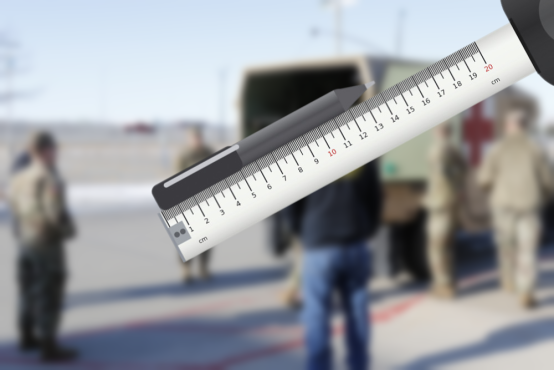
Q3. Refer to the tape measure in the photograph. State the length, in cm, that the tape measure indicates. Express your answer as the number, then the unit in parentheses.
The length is 14 (cm)
